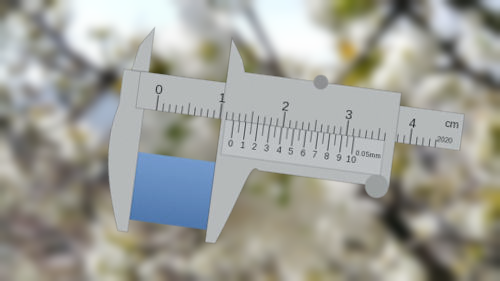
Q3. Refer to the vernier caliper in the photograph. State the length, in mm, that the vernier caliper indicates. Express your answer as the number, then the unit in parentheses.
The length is 12.2 (mm)
